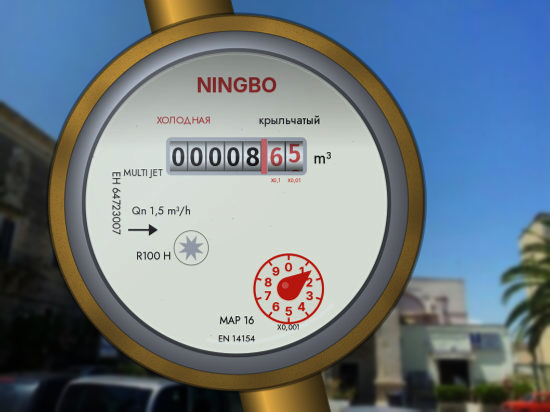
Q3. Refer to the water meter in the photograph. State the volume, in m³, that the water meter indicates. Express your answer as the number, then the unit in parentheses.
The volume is 8.651 (m³)
